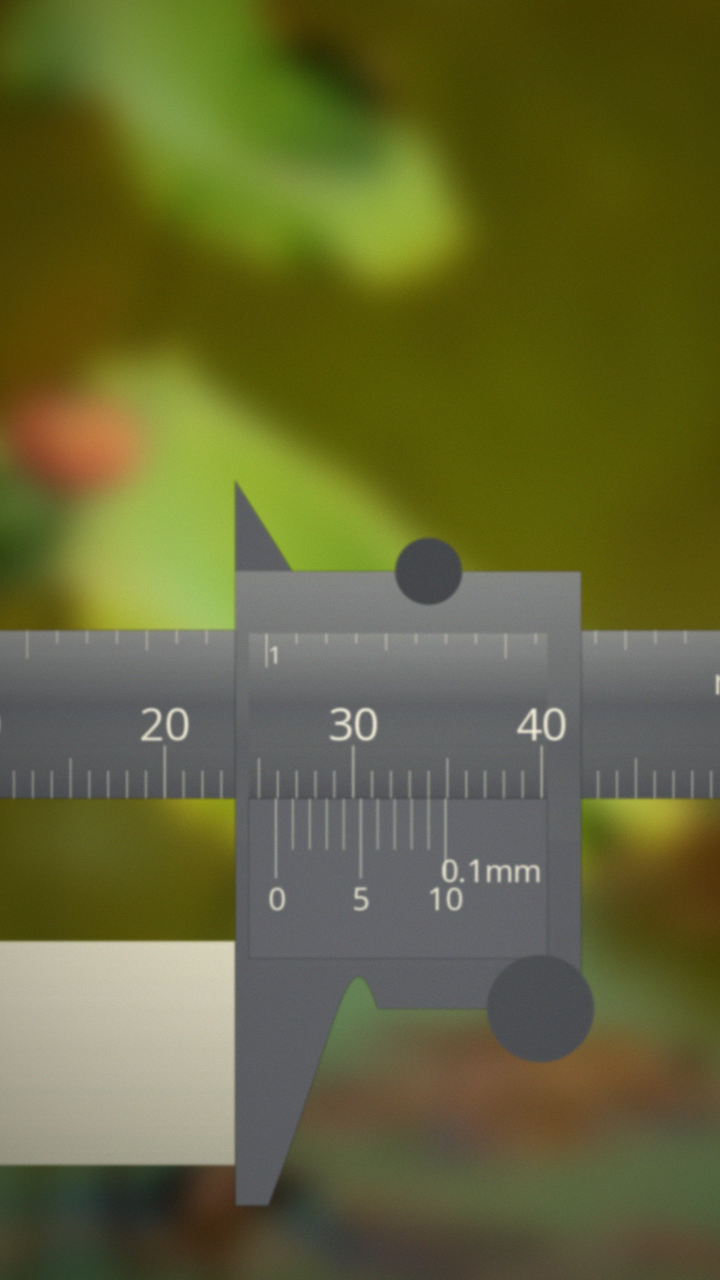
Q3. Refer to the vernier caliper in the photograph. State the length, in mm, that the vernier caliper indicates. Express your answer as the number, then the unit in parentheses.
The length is 25.9 (mm)
